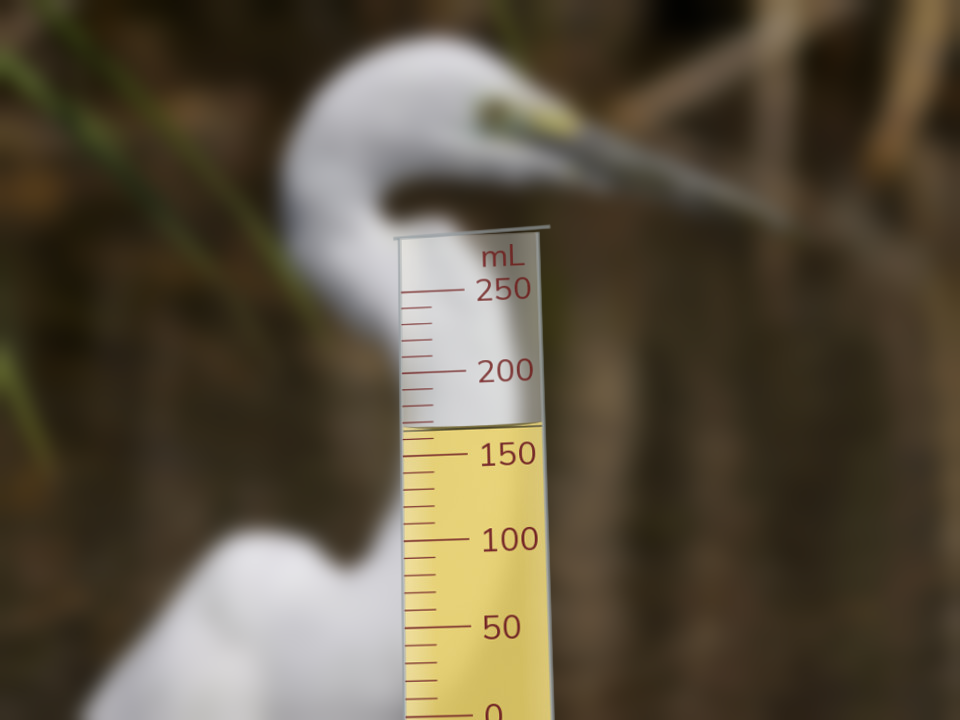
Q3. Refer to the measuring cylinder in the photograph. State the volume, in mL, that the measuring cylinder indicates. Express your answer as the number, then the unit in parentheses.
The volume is 165 (mL)
